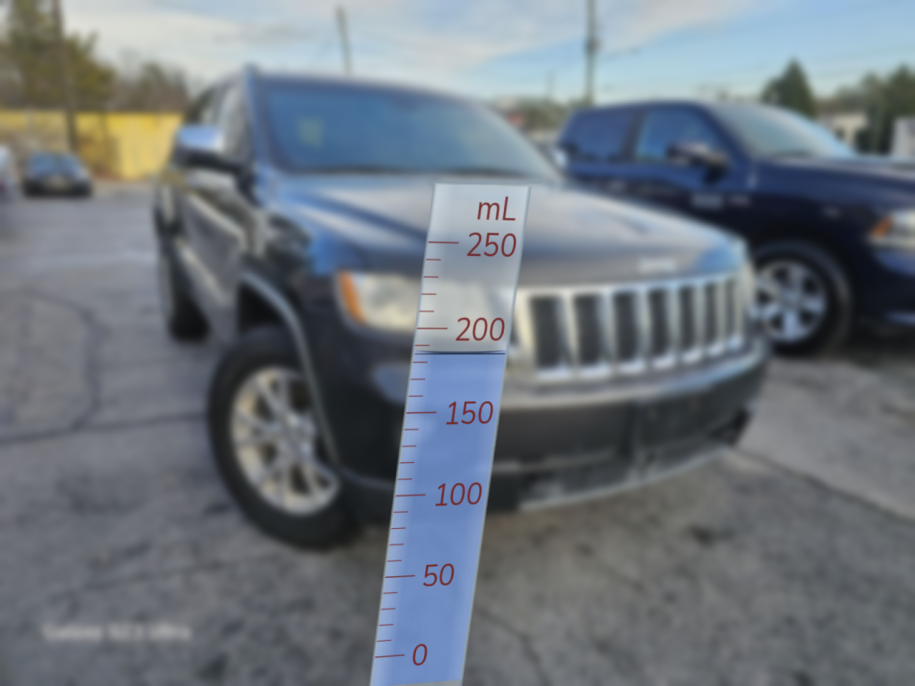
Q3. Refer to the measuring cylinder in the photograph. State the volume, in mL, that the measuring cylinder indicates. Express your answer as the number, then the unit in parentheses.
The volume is 185 (mL)
